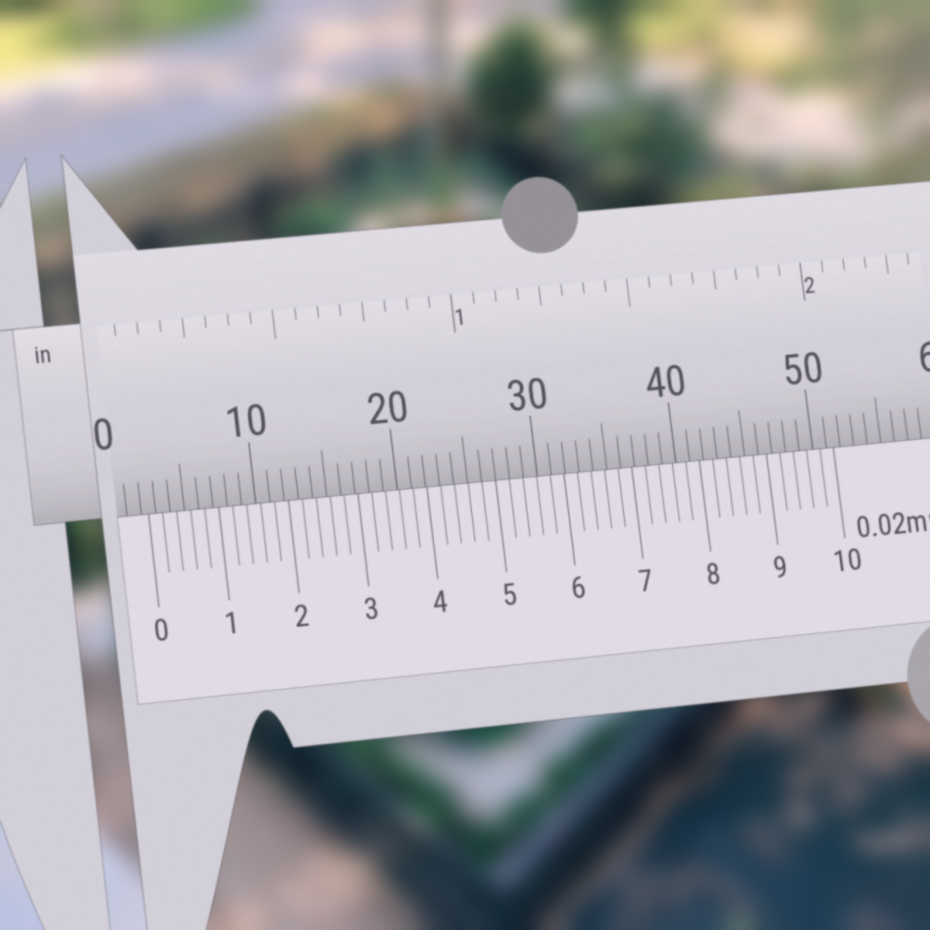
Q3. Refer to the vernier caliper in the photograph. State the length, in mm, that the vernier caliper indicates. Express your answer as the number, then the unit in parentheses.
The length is 2.5 (mm)
